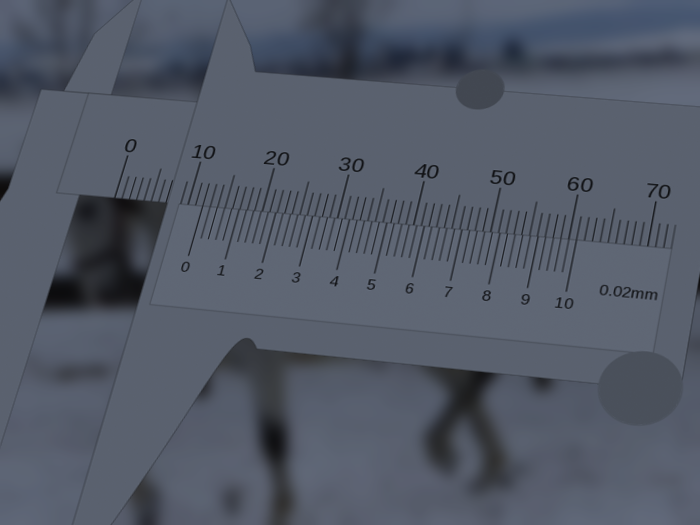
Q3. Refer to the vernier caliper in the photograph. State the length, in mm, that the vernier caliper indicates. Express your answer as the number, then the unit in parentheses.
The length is 12.0 (mm)
